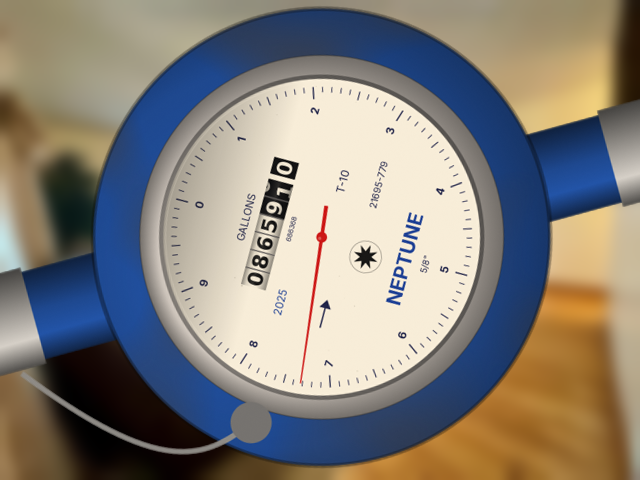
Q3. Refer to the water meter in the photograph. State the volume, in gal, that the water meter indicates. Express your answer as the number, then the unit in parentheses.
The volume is 865907.3 (gal)
